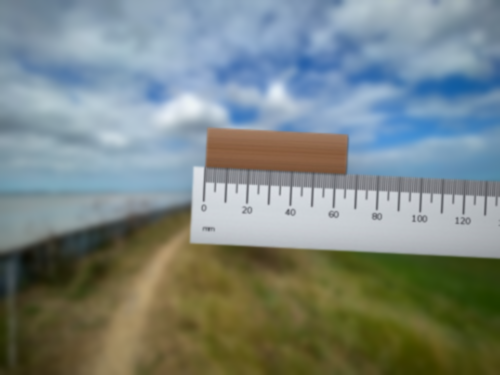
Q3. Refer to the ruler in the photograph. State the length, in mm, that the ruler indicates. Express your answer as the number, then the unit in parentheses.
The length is 65 (mm)
